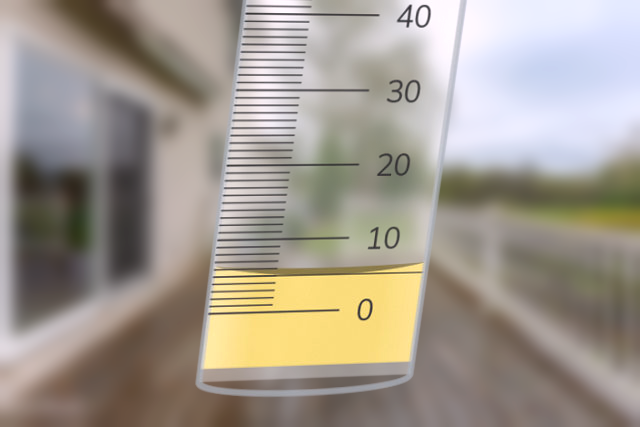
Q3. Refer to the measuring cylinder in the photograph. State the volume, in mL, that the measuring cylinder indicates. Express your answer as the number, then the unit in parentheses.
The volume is 5 (mL)
